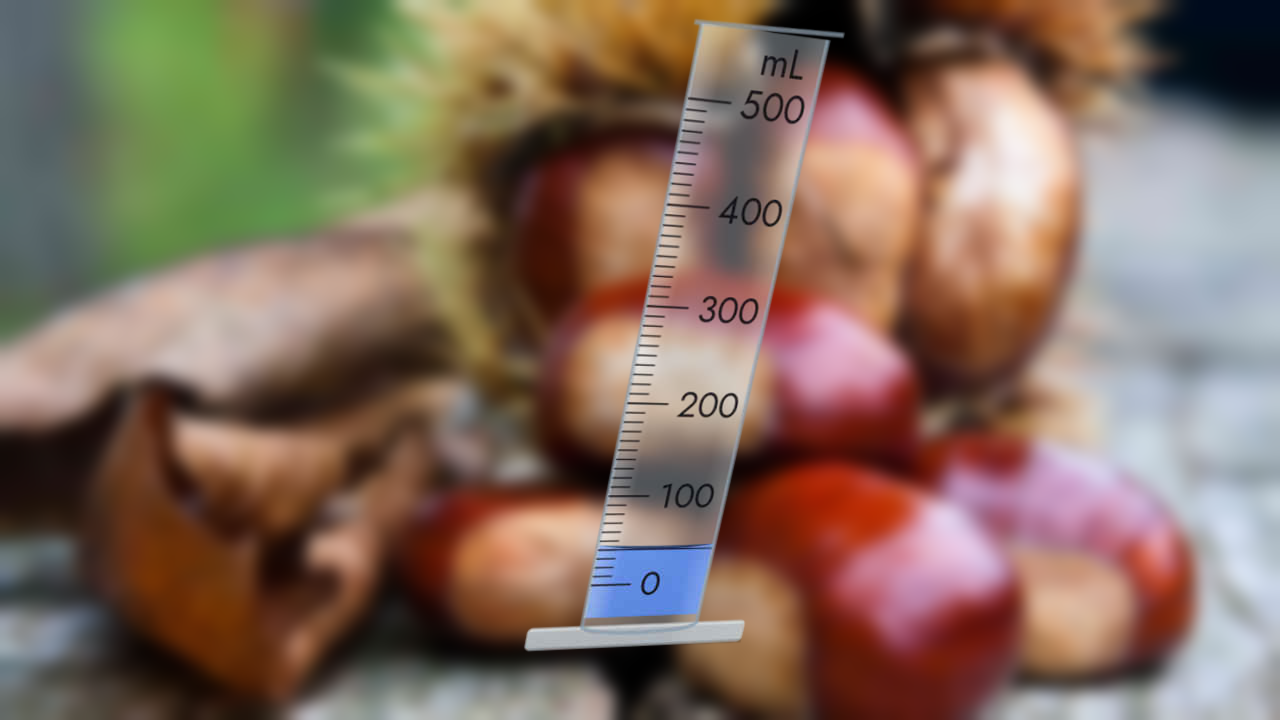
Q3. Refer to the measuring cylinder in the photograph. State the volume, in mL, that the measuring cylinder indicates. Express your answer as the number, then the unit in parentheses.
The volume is 40 (mL)
